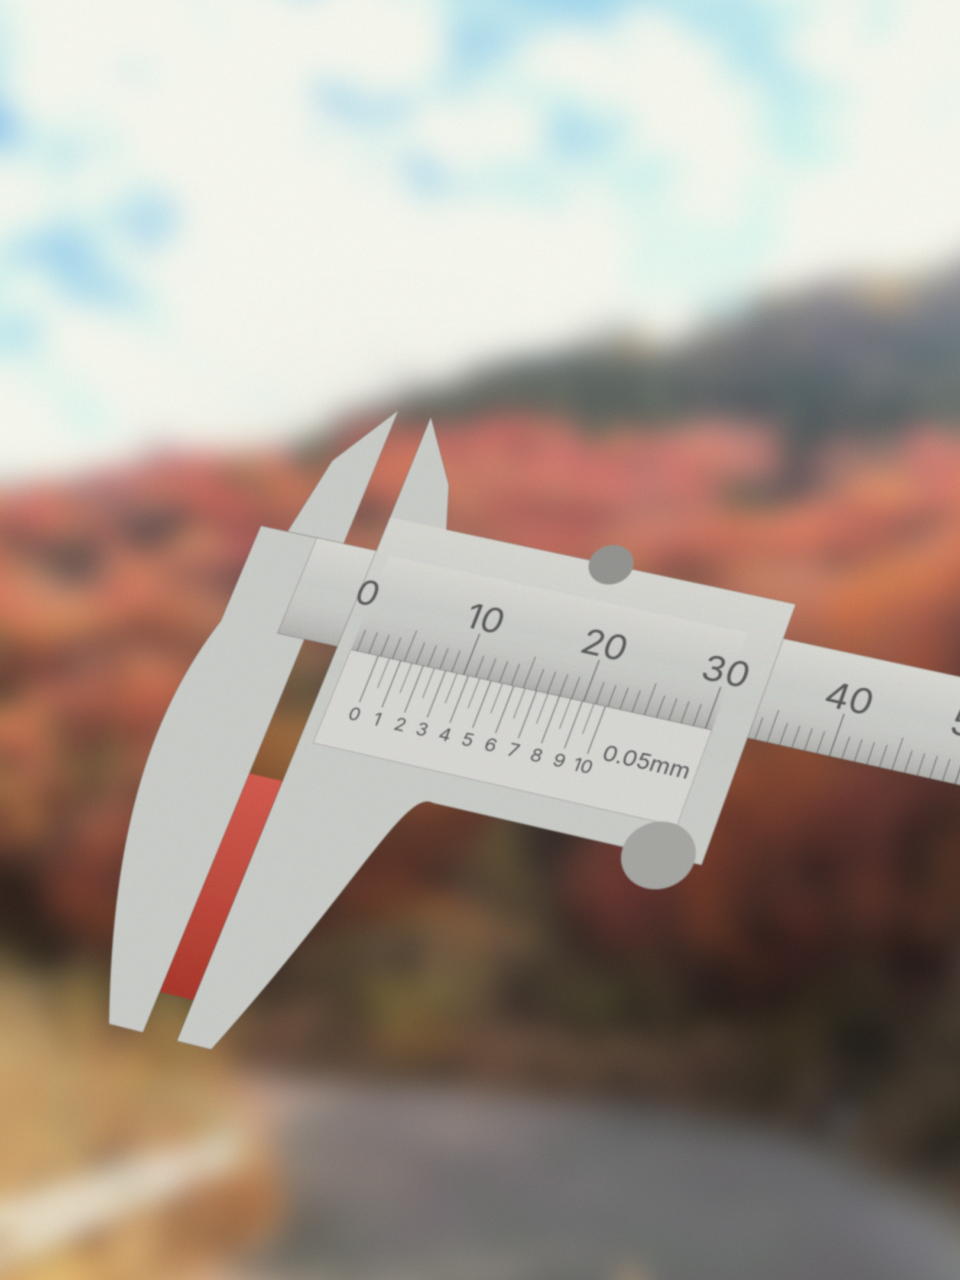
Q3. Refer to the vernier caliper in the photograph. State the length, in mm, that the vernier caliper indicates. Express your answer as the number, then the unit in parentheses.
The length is 2.8 (mm)
